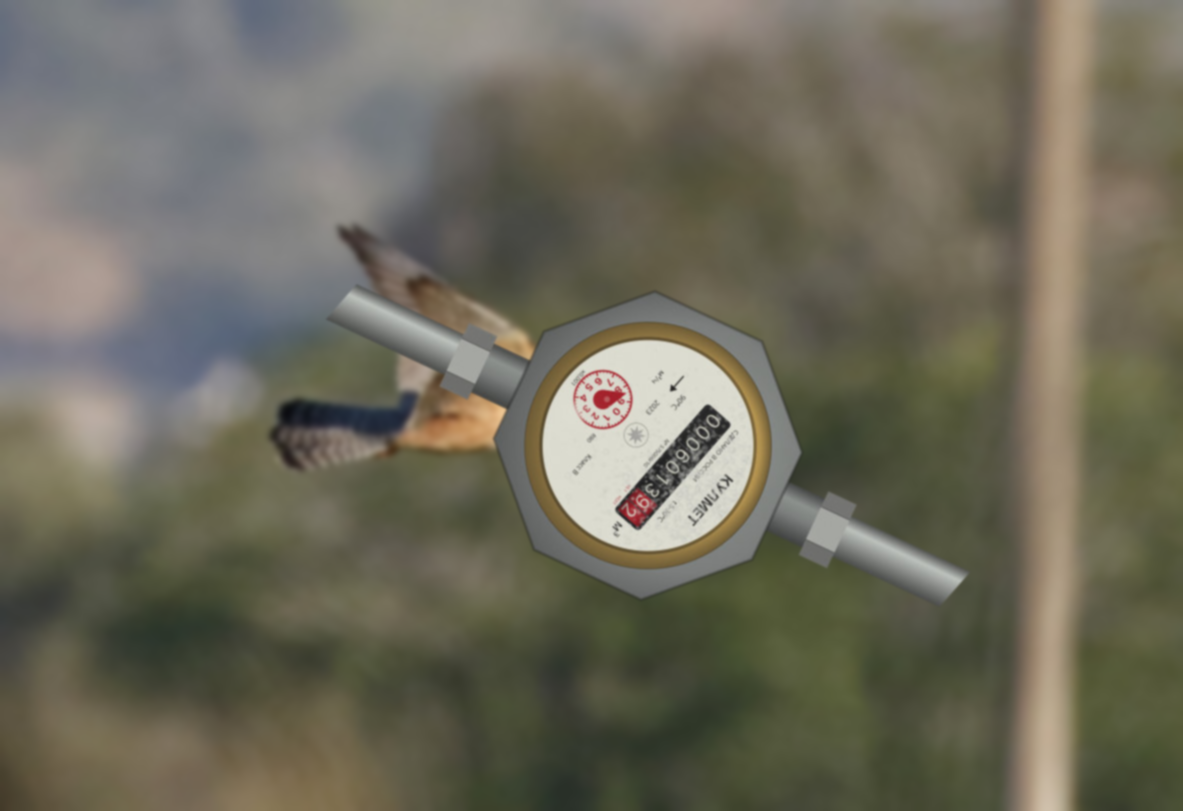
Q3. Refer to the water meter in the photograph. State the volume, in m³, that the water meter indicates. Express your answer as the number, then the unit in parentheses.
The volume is 6013.918 (m³)
